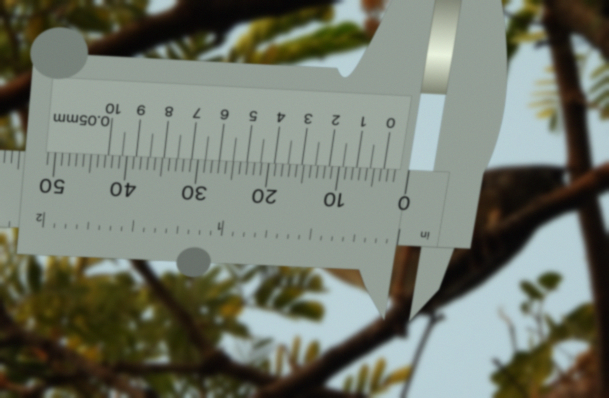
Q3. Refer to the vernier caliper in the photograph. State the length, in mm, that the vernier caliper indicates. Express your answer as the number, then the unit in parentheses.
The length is 3.6 (mm)
